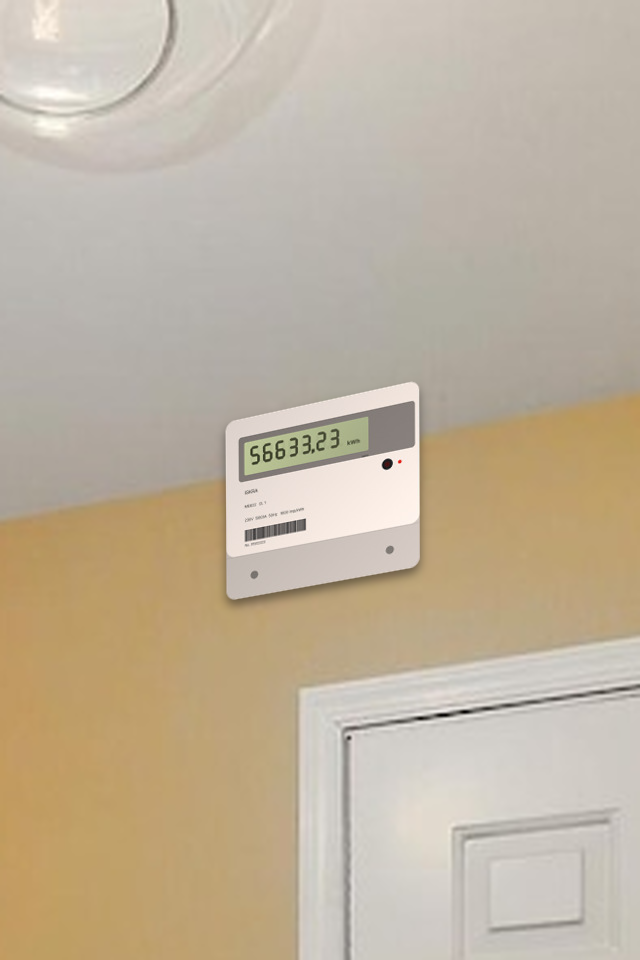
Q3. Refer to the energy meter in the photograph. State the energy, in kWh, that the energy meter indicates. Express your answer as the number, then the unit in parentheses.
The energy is 56633.23 (kWh)
